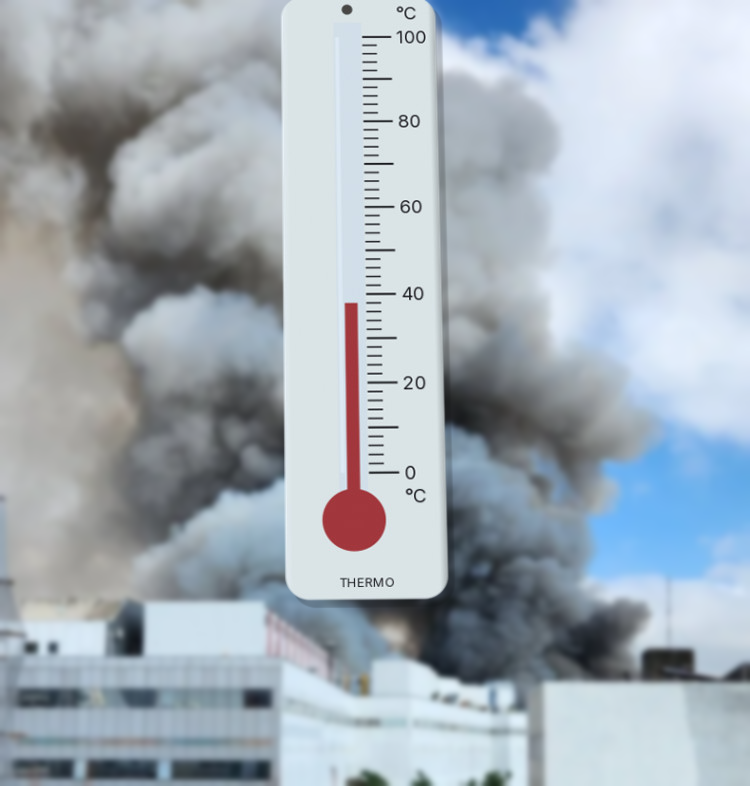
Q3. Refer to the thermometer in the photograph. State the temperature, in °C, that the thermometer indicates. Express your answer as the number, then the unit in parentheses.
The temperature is 38 (°C)
